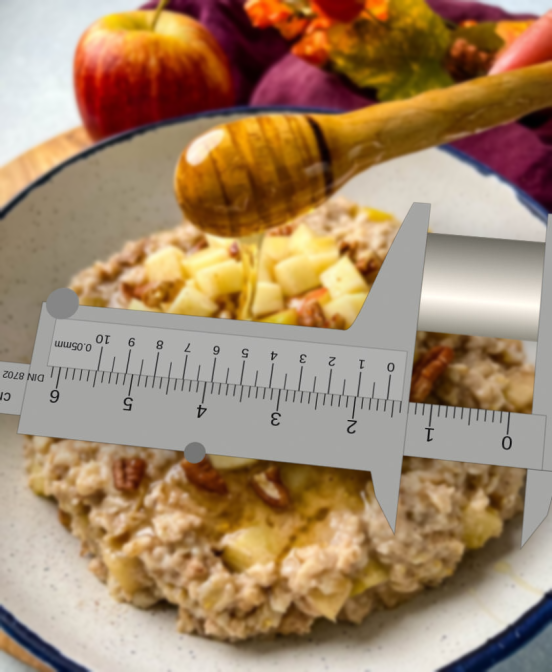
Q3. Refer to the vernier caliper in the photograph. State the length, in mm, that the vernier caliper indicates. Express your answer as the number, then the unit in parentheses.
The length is 15.8 (mm)
